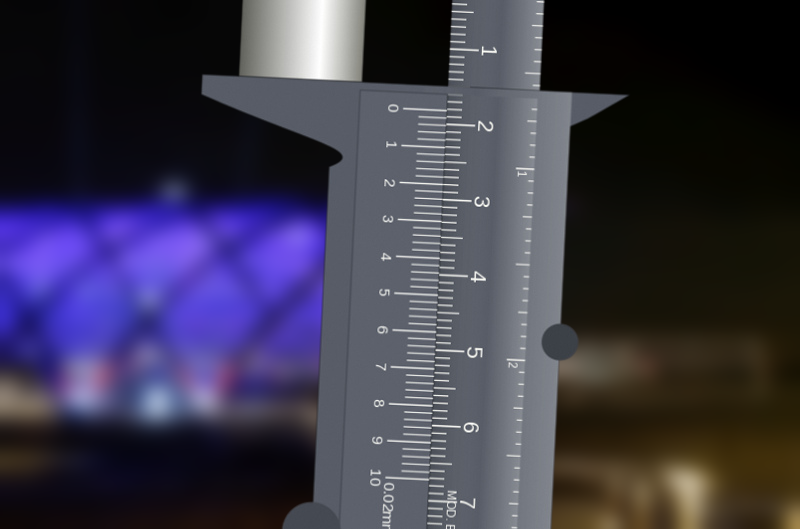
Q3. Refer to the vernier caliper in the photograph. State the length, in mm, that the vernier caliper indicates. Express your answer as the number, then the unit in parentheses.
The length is 18.2 (mm)
